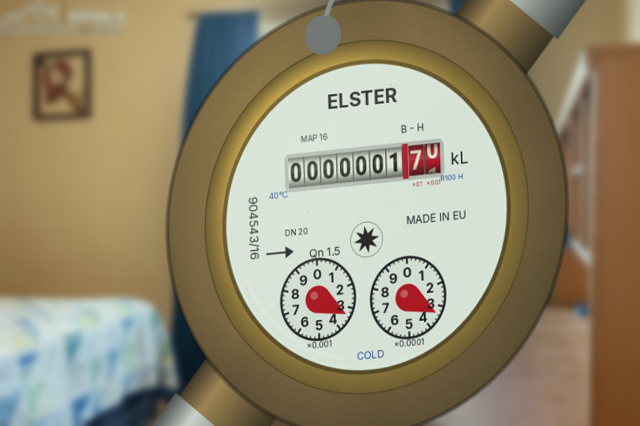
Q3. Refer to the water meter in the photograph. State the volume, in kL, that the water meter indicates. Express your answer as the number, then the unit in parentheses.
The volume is 1.7033 (kL)
